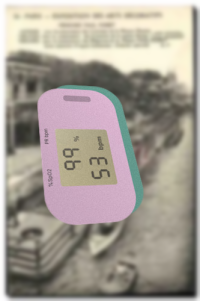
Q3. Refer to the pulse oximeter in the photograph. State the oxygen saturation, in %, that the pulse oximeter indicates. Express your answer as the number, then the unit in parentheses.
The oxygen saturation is 99 (%)
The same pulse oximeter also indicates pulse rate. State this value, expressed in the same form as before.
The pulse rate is 53 (bpm)
